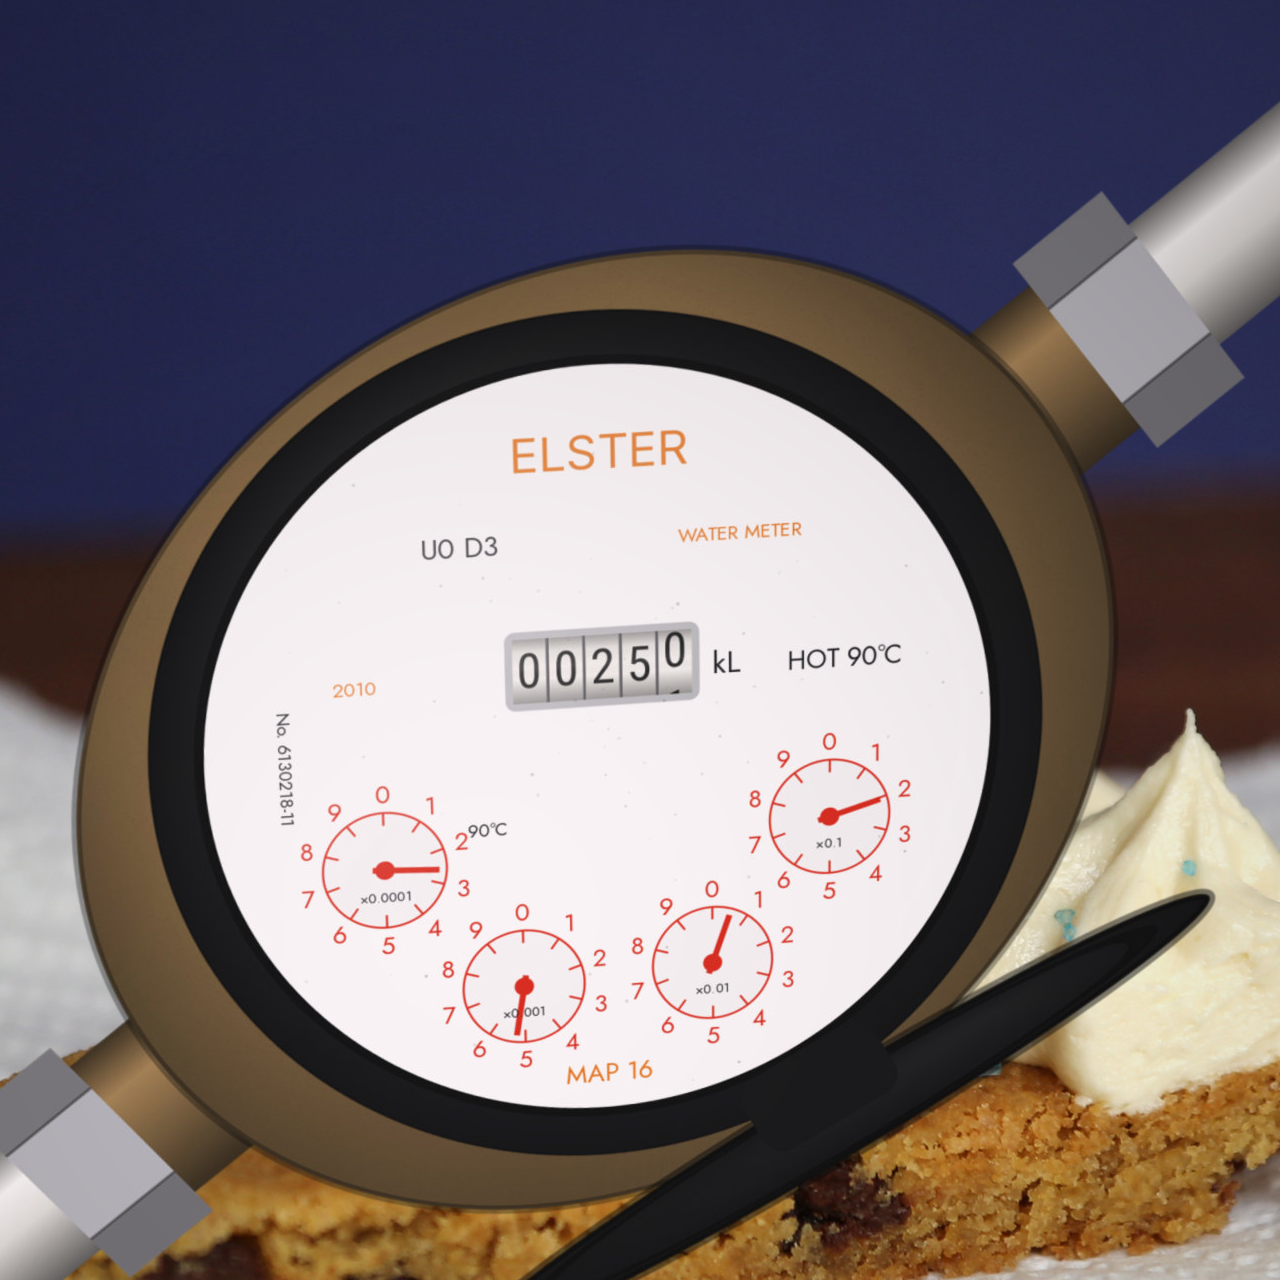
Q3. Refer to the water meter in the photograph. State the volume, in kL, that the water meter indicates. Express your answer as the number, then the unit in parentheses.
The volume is 250.2052 (kL)
